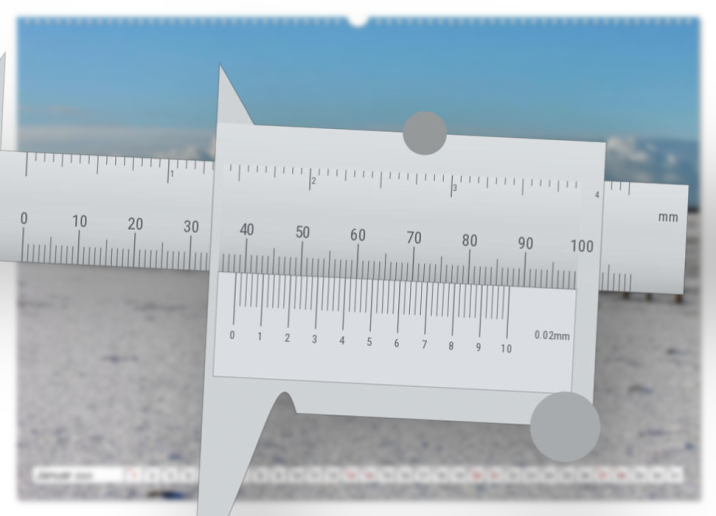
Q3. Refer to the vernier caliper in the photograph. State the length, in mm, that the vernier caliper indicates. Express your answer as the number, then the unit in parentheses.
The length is 38.4 (mm)
